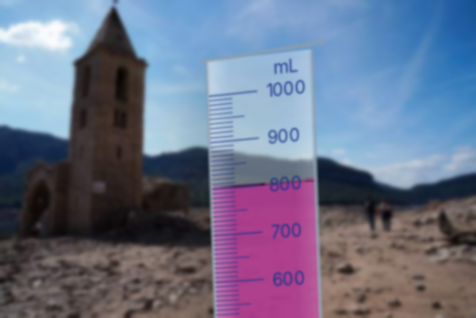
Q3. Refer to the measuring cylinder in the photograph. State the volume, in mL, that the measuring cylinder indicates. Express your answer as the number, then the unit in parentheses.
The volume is 800 (mL)
